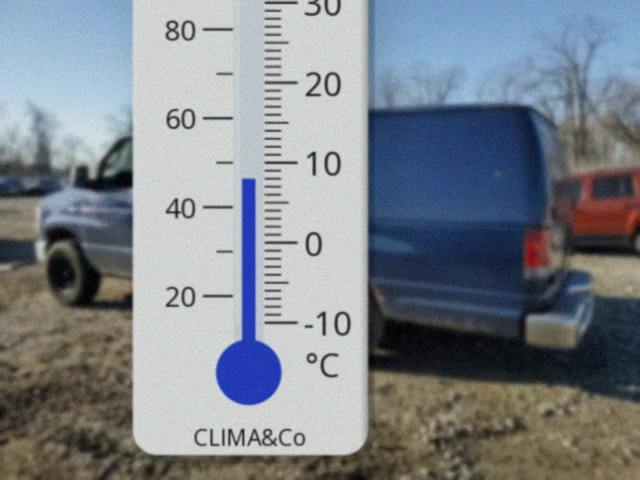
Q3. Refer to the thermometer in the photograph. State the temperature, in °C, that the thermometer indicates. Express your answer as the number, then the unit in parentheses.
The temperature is 8 (°C)
